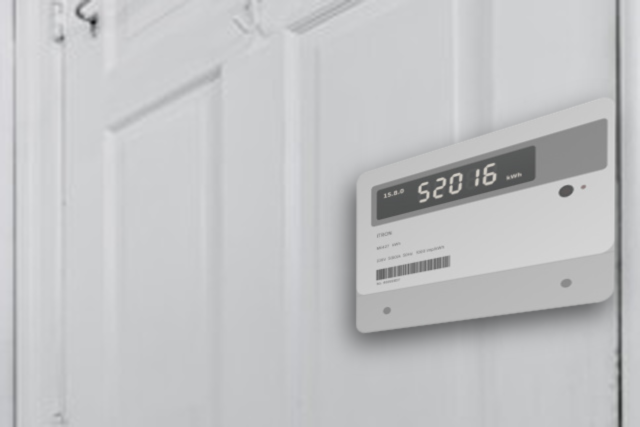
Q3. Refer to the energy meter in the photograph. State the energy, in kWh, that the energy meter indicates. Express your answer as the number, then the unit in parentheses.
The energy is 52016 (kWh)
